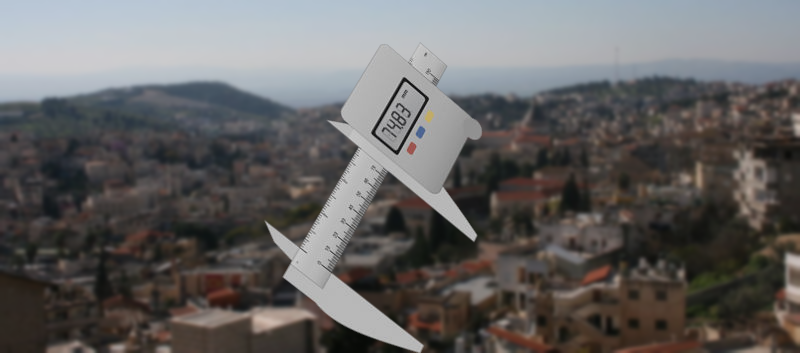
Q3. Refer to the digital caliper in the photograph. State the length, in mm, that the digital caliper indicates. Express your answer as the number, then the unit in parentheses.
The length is 74.83 (mm)
